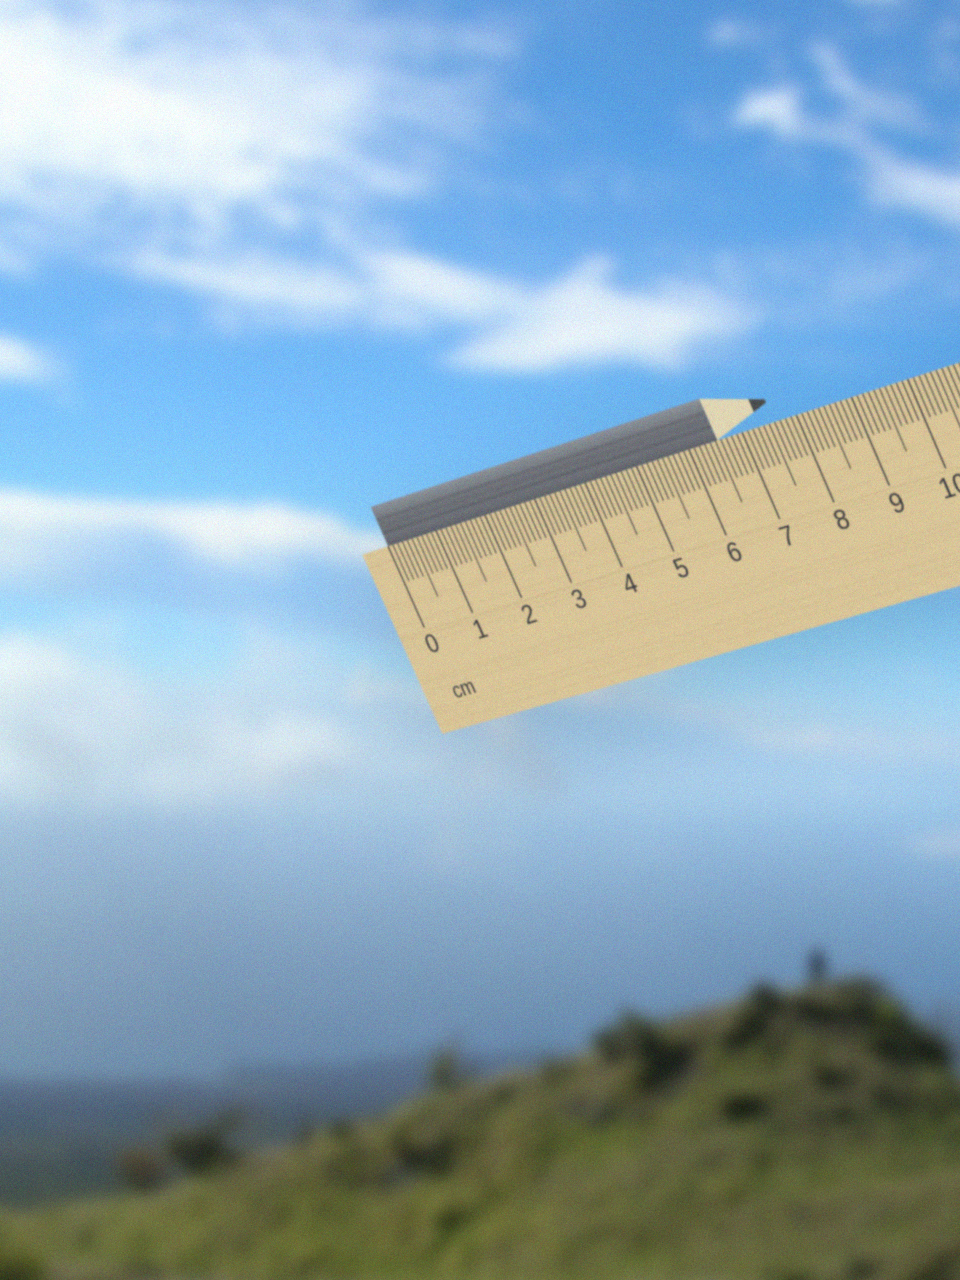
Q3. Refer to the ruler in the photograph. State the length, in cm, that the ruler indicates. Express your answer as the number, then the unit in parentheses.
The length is 7.6 (cm)
